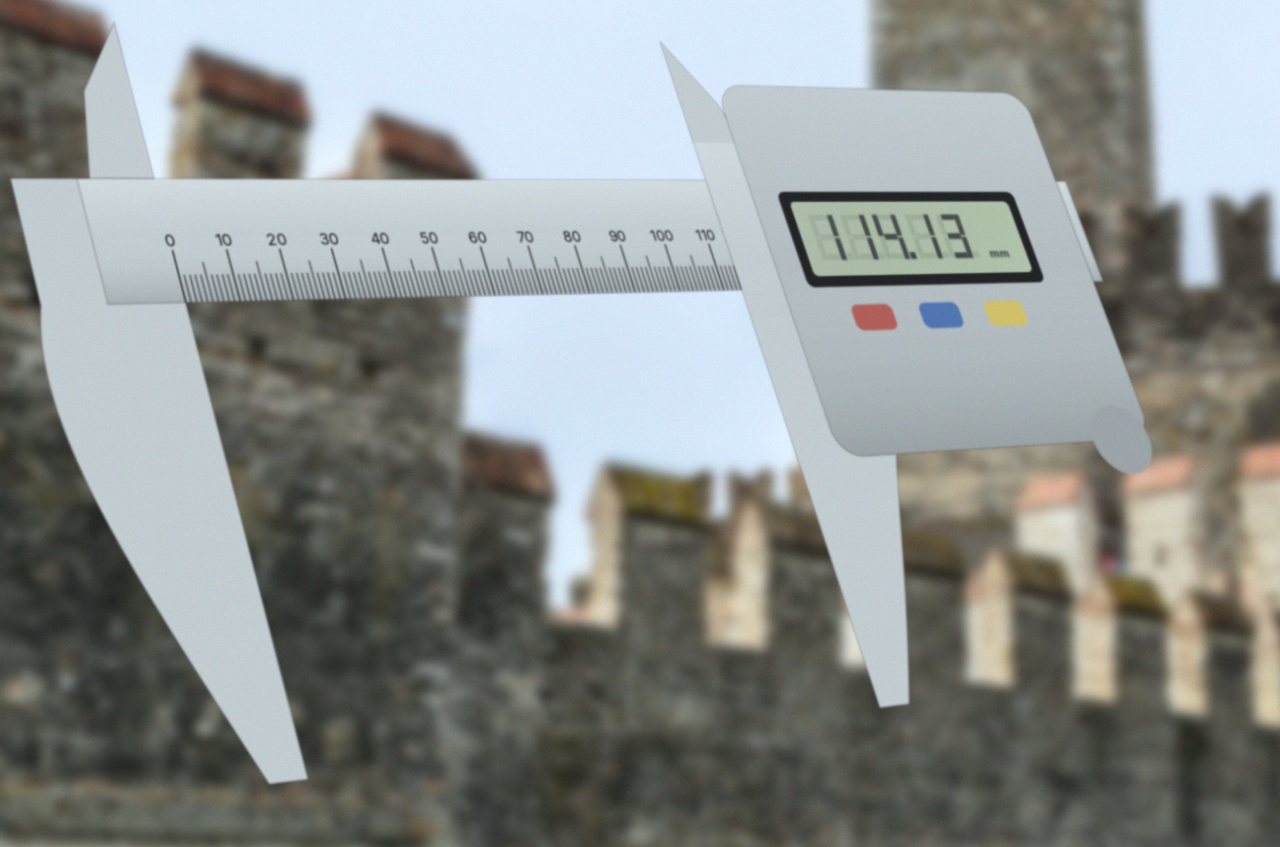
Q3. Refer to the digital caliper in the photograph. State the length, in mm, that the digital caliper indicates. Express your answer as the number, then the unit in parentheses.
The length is 114.13 (mm)
